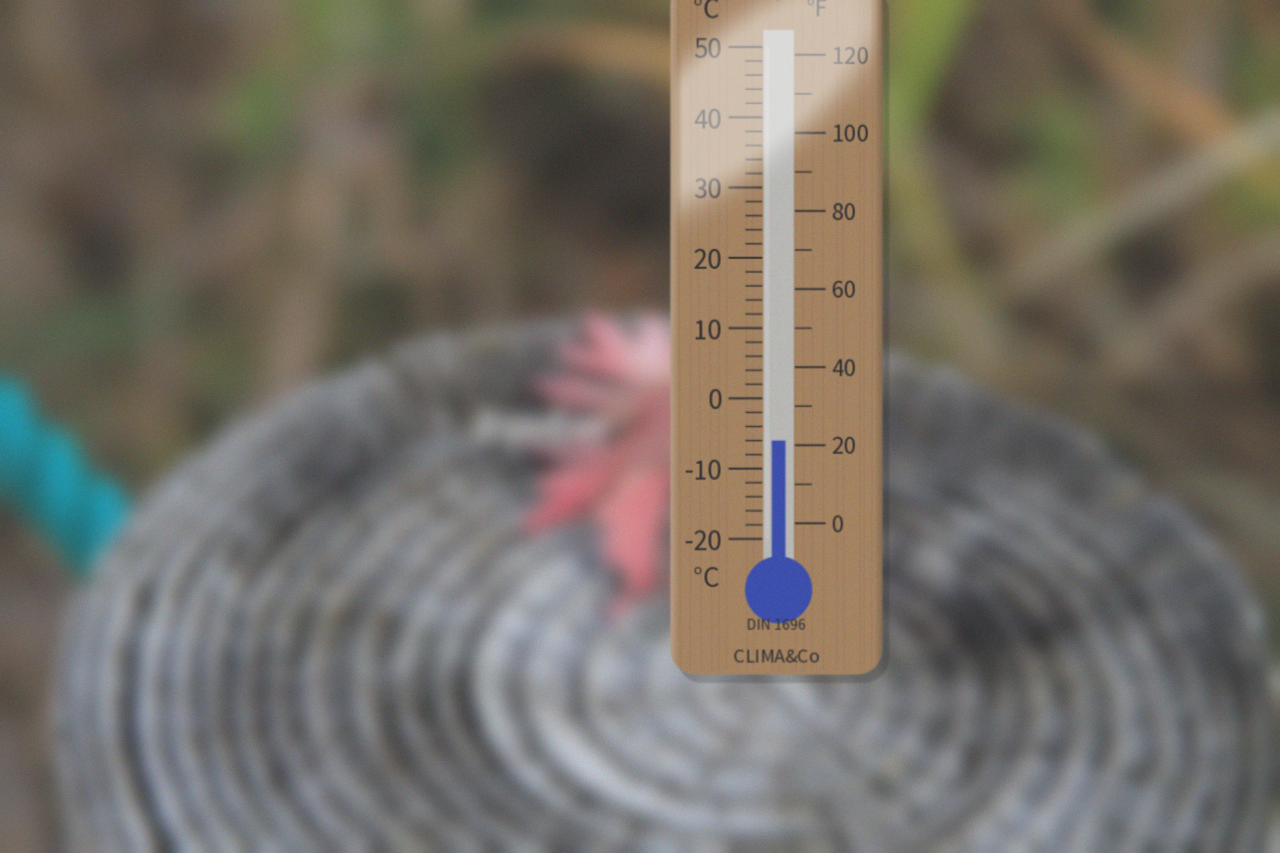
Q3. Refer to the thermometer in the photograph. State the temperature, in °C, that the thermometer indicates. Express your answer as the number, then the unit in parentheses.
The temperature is -6 (°C)
